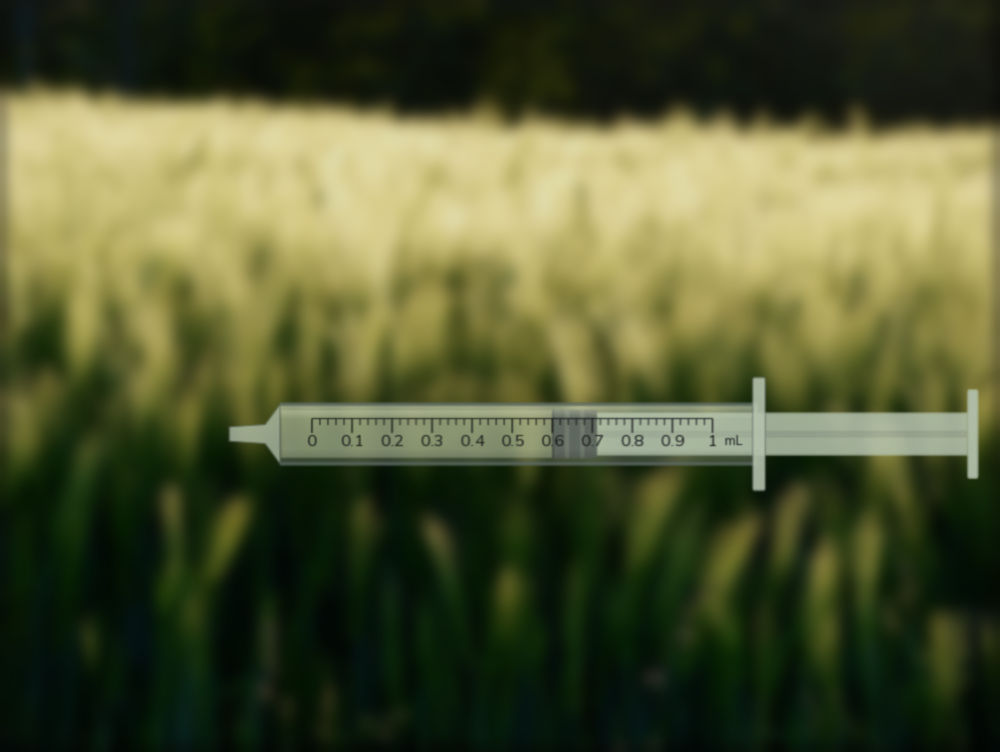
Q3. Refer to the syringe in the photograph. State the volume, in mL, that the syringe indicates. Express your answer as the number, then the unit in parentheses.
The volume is 0.6 (mL)
